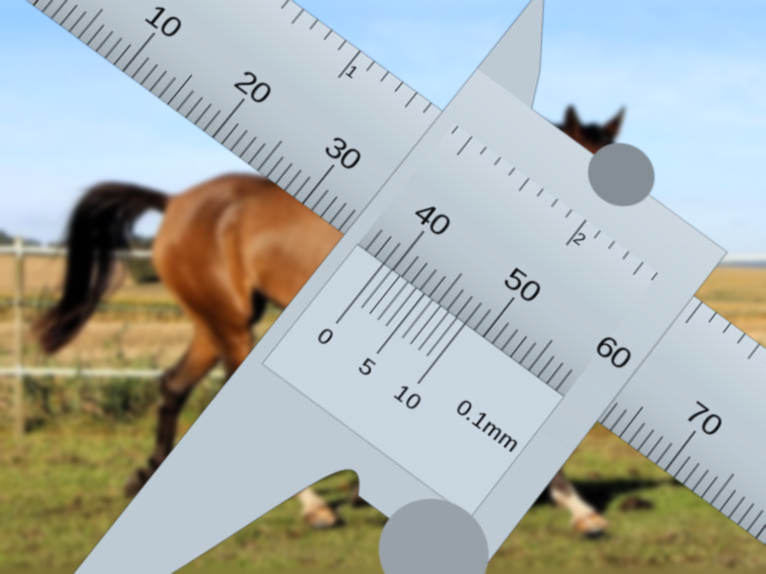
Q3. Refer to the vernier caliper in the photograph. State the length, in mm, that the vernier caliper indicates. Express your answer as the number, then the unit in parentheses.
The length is 39.0 (mm)
